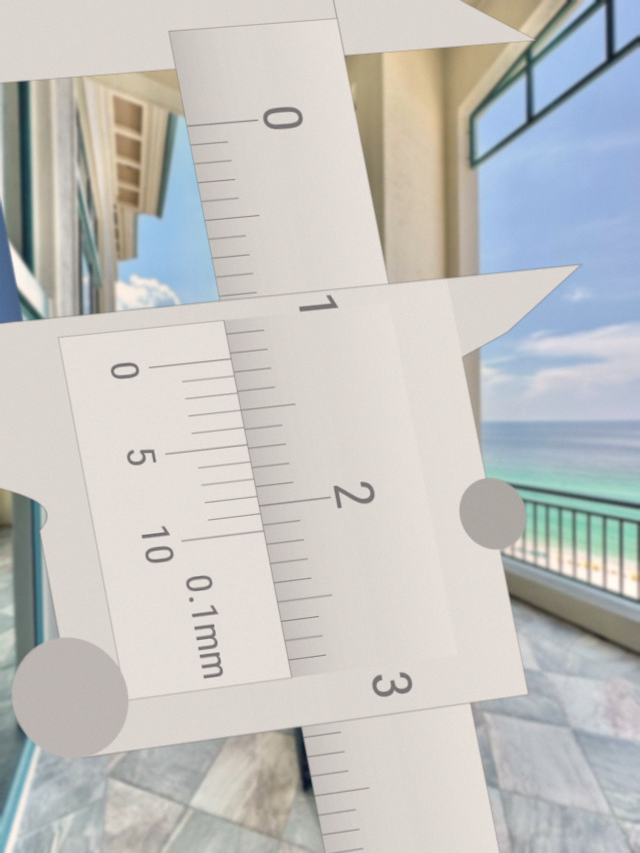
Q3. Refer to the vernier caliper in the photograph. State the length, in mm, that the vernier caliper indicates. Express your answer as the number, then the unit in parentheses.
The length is 12.3 (mm)
